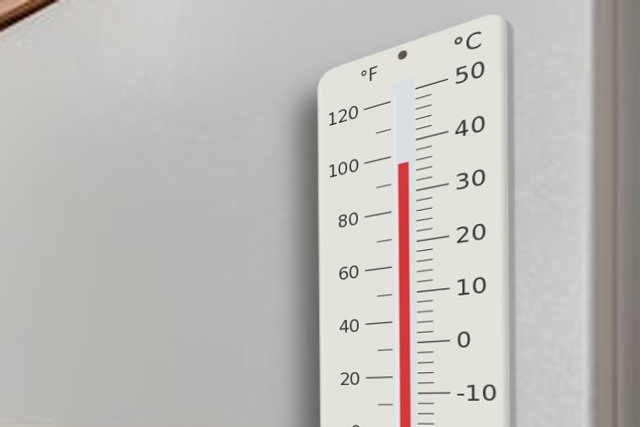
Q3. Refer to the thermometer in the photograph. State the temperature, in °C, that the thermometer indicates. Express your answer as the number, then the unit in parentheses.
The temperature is 36 (°C)
